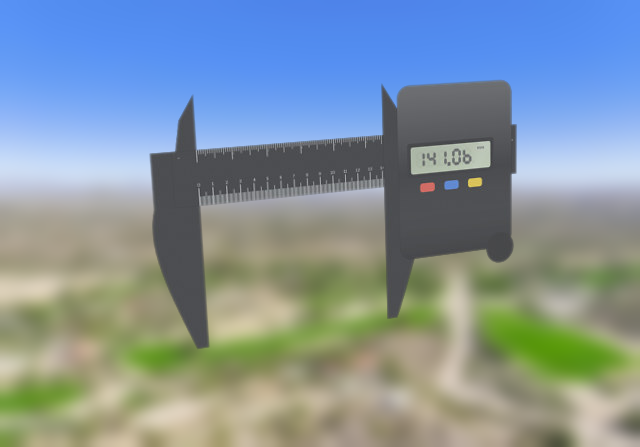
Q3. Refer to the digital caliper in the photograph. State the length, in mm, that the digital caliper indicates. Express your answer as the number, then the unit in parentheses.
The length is 141.06 (mm)
